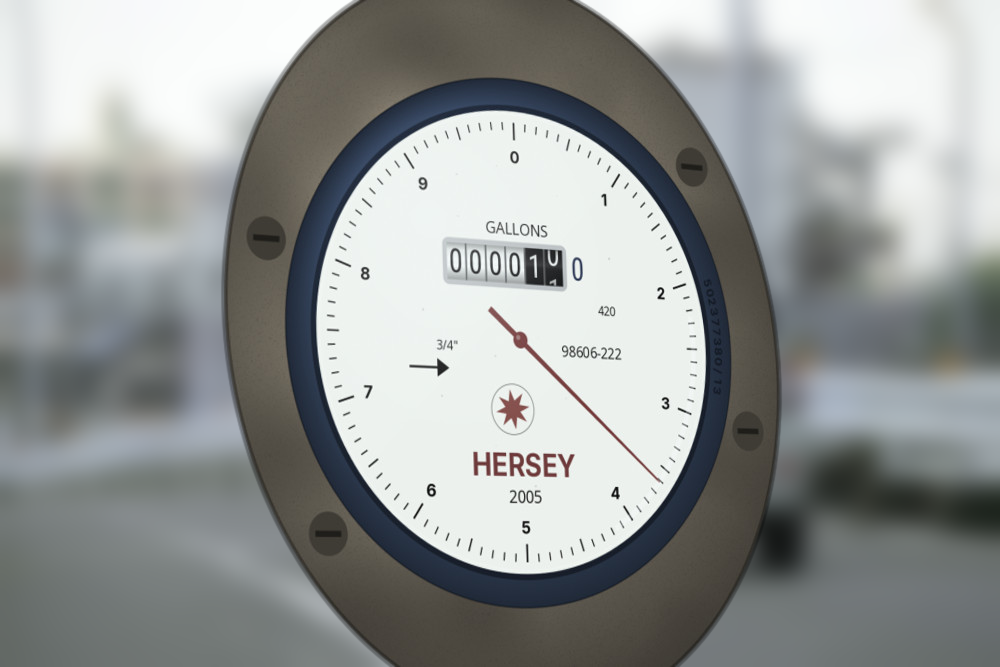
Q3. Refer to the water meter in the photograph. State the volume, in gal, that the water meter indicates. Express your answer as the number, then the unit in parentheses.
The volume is 103.6 (gal)
